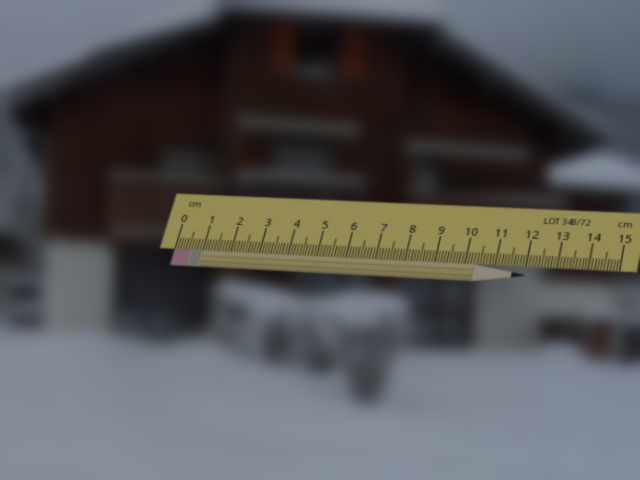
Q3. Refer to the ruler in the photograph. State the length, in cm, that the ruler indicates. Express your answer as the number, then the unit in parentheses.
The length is 12 (cm)
